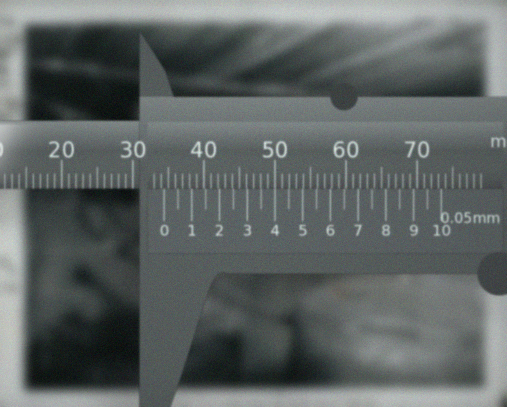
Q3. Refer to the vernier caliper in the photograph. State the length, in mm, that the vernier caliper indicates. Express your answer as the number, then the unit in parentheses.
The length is 34.4 (mm)
